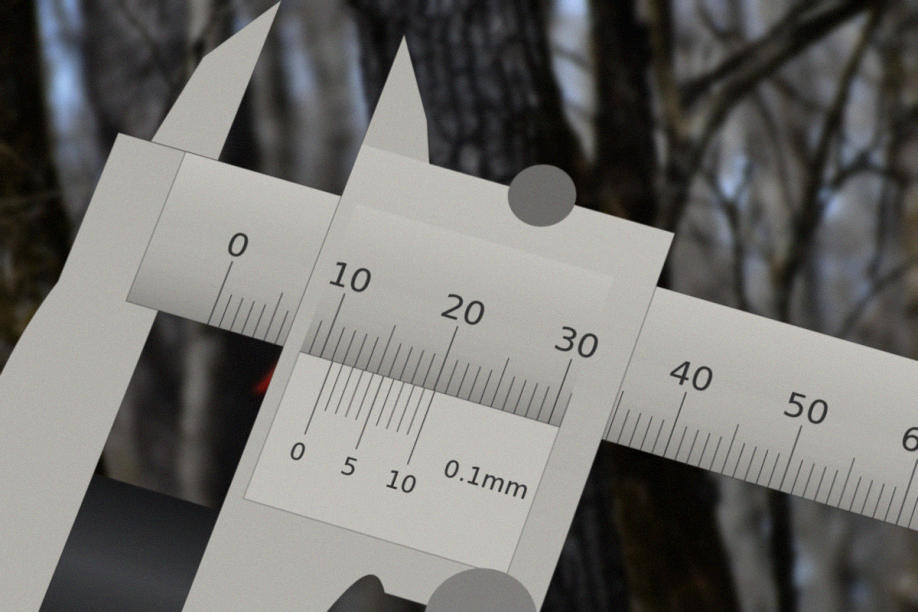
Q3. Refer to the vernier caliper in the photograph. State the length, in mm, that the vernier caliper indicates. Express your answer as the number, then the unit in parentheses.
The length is 11.1 (mm)
